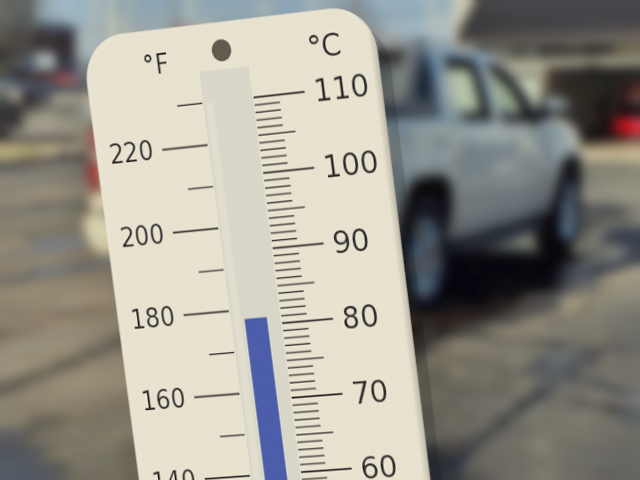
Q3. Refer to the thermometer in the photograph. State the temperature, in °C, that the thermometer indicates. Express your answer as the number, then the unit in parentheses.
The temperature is 81 (°C)
